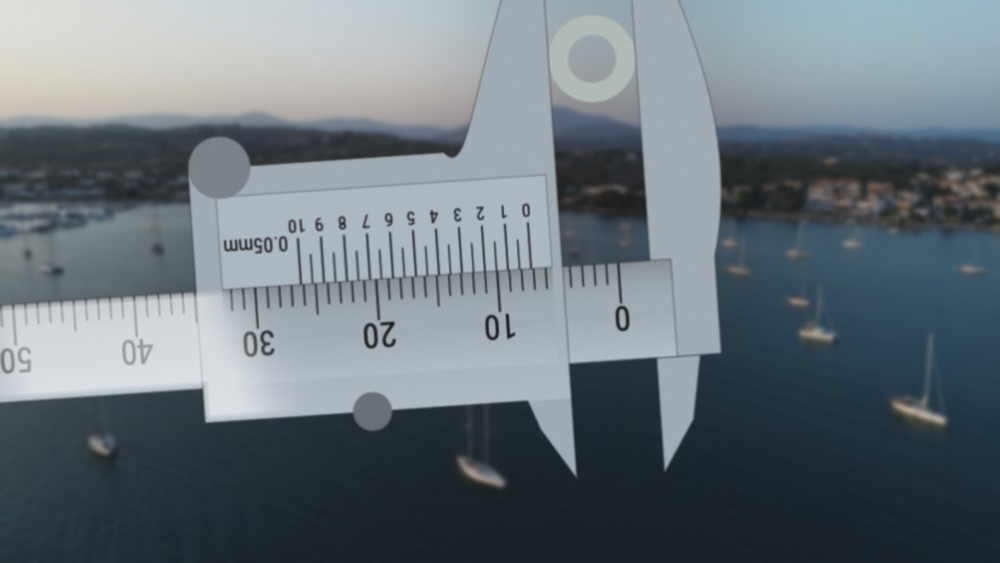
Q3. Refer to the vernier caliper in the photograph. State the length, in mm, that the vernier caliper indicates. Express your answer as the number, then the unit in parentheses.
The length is 7.2 (mm)
